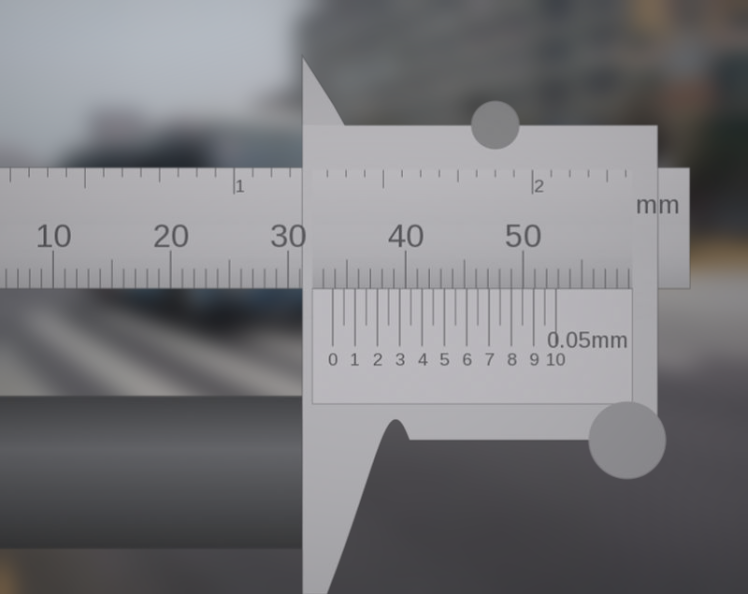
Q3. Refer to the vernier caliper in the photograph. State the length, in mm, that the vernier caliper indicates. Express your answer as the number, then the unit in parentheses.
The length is 33.8 (mm)
